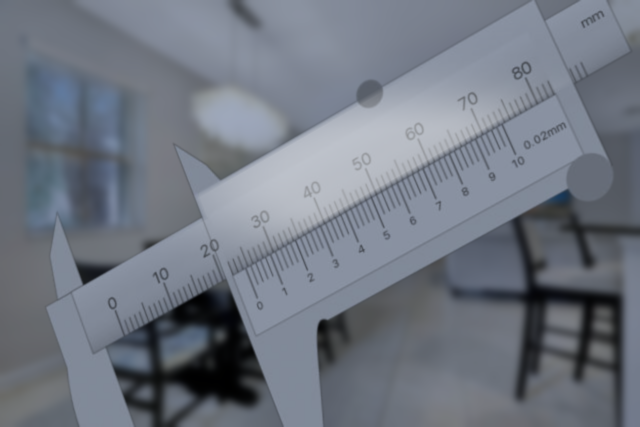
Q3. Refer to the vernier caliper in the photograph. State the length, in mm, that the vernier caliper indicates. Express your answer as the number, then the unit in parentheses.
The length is 24.5 (mm)
